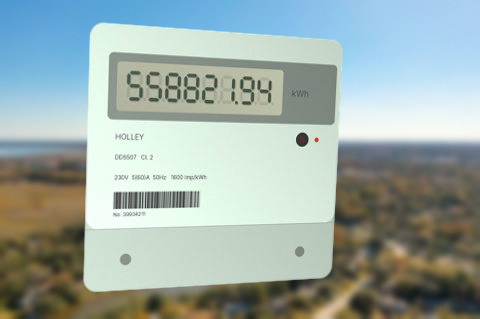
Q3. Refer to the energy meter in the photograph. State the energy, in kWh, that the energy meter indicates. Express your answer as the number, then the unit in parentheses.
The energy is 558821.94 (kWh)
